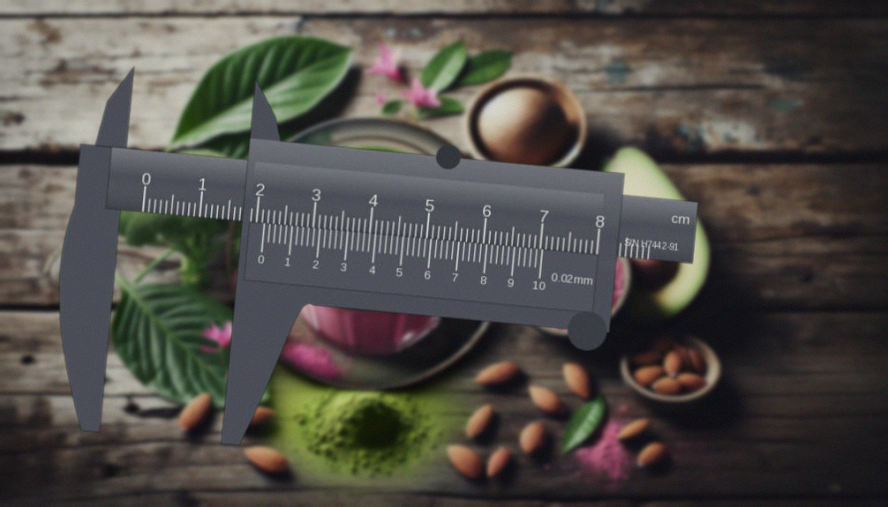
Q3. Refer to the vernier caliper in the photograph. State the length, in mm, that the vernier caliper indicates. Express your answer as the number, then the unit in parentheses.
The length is 21.4 (mm)
